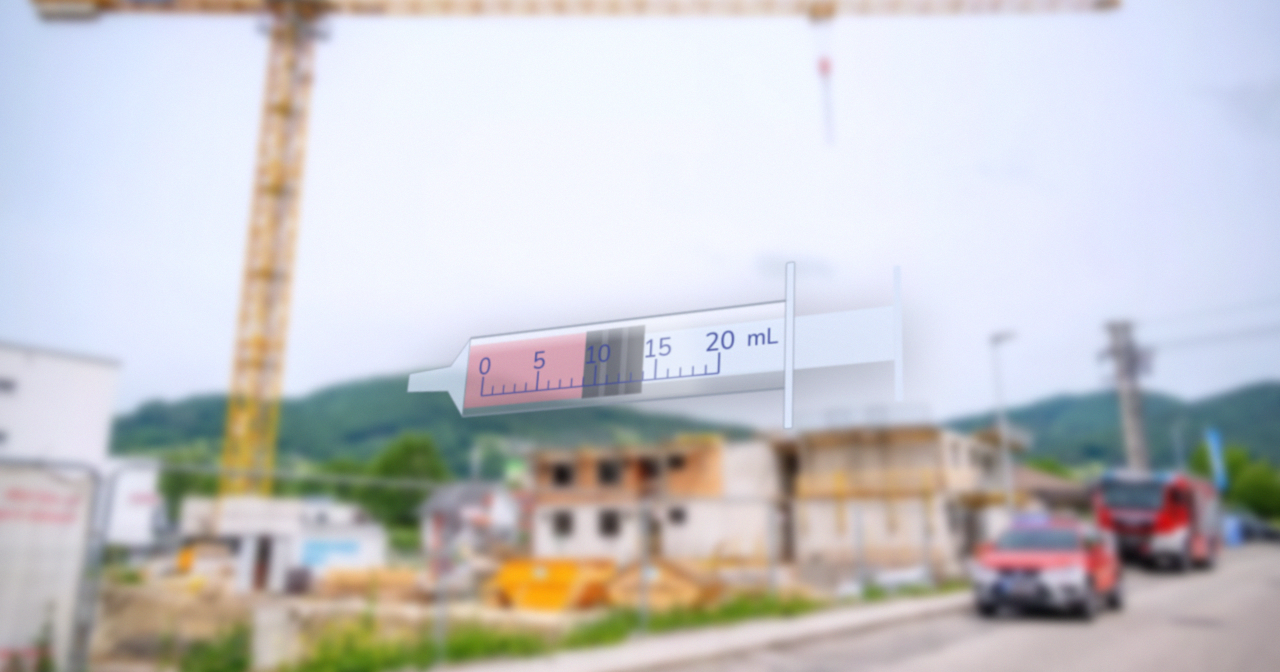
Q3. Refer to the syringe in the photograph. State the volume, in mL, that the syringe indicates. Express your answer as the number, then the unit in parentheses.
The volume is 9 (mL)
